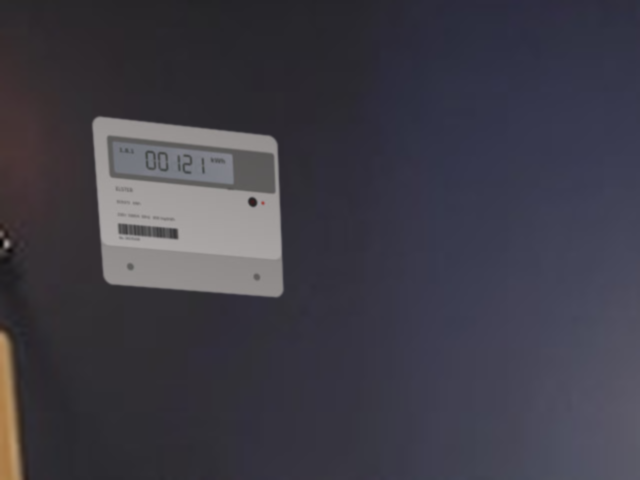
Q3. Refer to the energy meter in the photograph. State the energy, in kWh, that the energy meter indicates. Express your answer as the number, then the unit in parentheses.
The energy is 121 (kWh)
